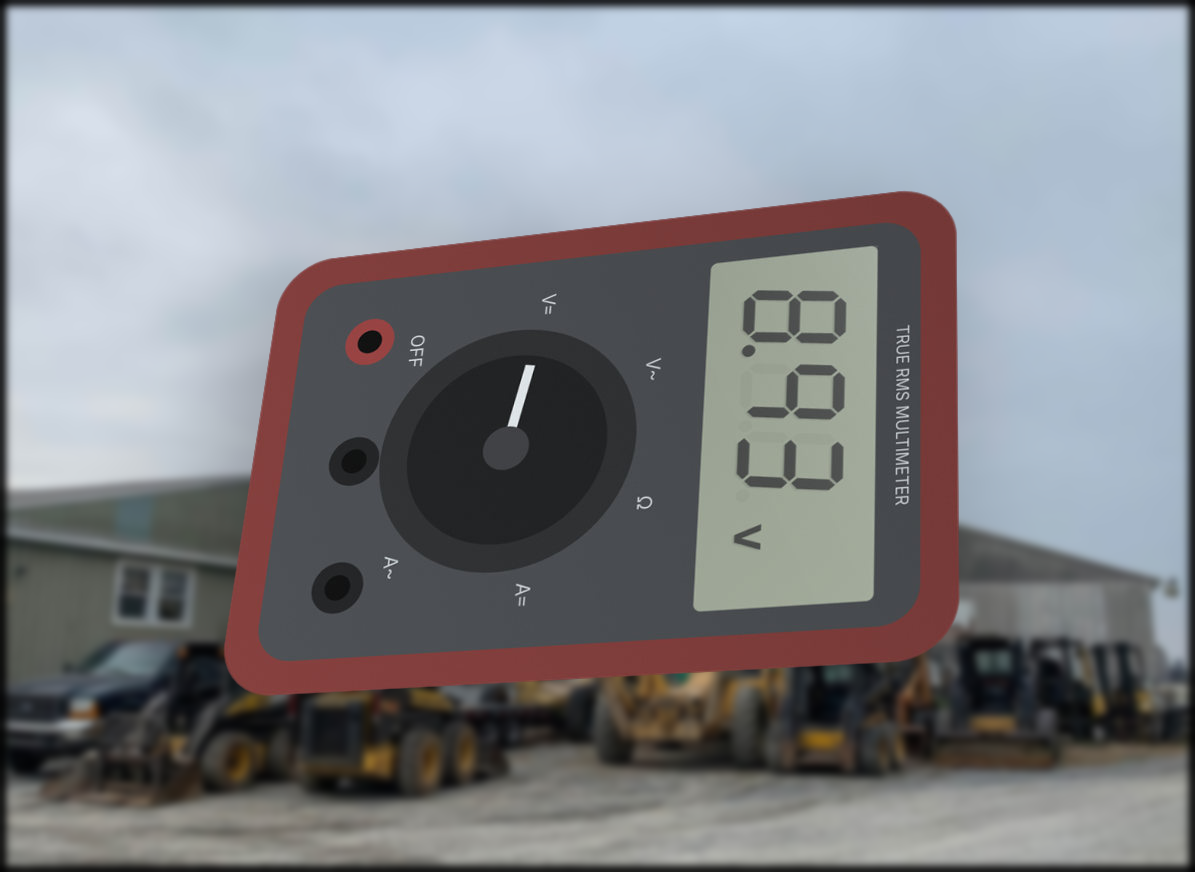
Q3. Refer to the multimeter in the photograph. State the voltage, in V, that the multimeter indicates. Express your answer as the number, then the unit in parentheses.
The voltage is 8.93 (V)
